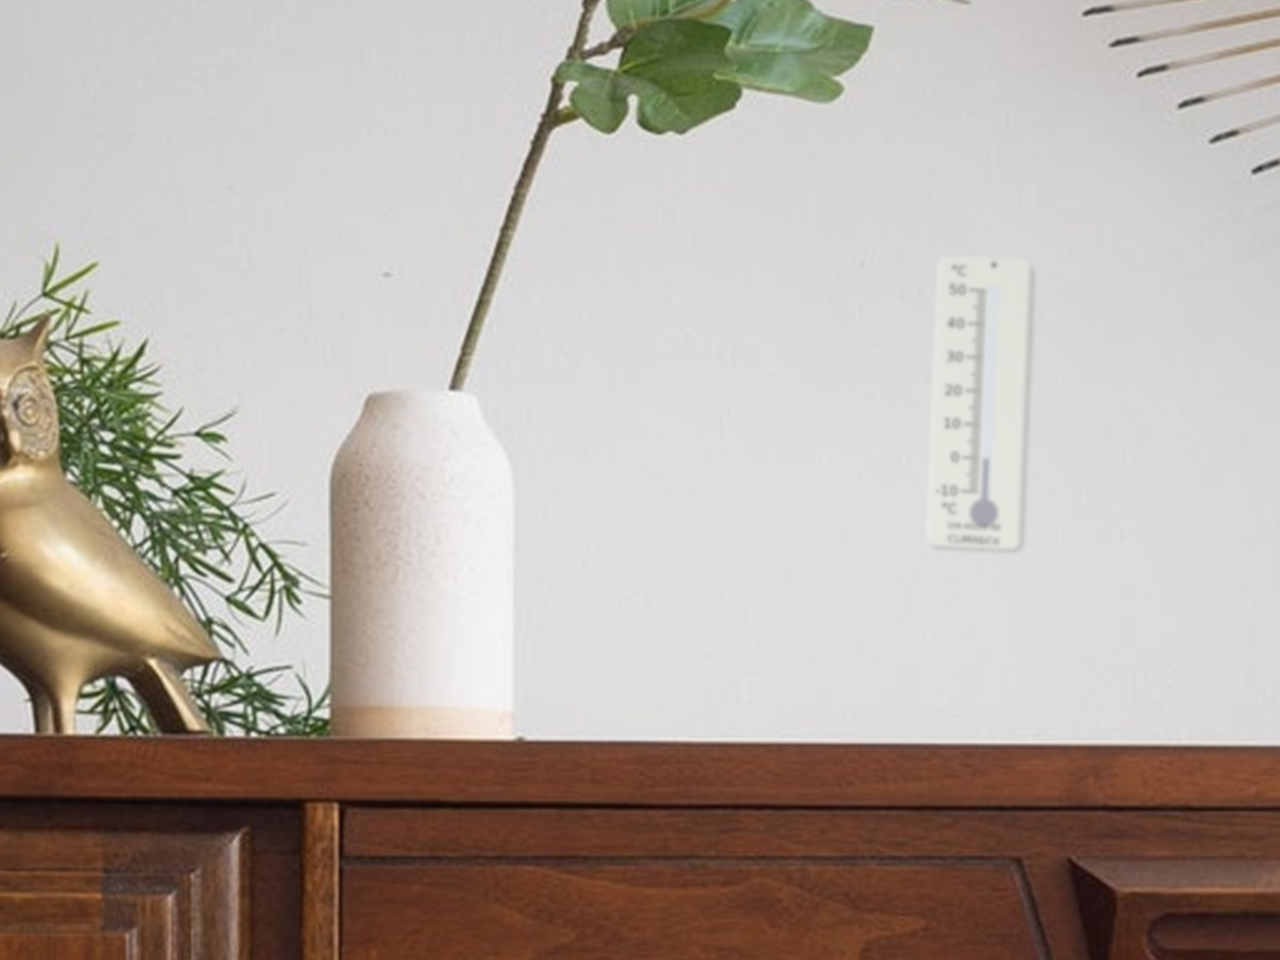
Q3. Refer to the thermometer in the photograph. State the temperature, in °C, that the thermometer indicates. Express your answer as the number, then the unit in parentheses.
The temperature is 0 (°C)
